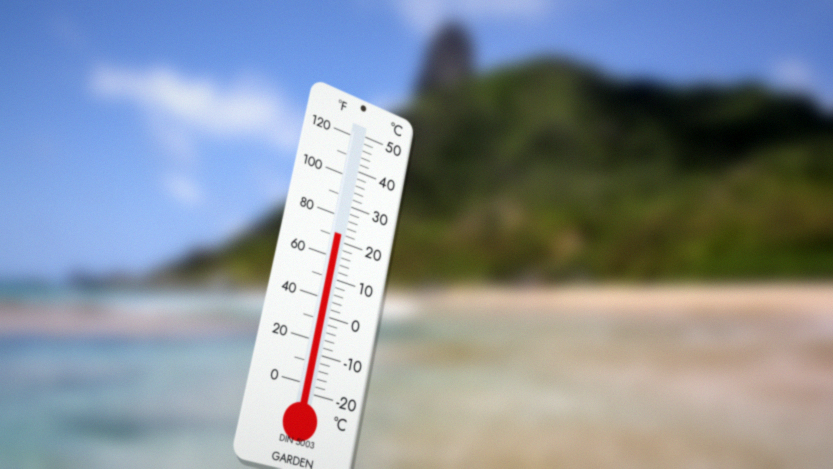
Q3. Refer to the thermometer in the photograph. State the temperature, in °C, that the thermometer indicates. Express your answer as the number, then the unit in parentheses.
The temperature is 22 (°C)
